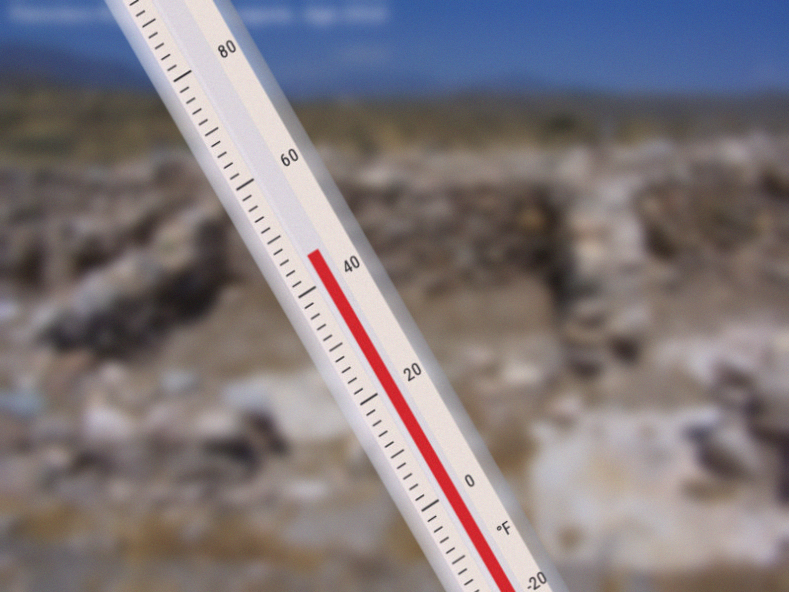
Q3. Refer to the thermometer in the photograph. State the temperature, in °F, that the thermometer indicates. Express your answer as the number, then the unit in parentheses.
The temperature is 45 (°F)
